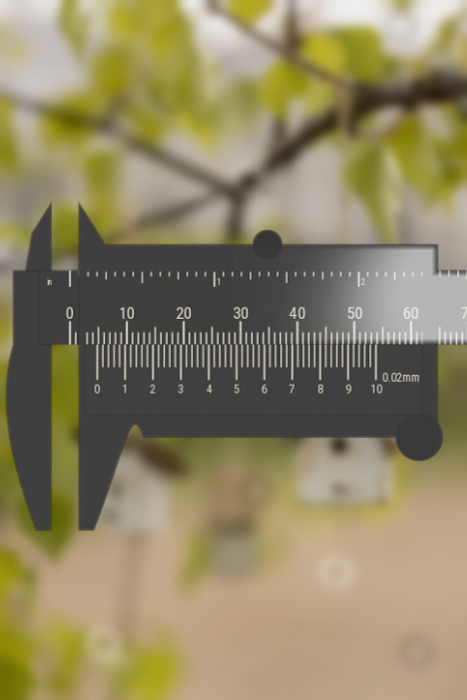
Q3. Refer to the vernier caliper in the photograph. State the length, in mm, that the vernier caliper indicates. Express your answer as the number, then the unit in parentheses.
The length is 4.8 (mm)
